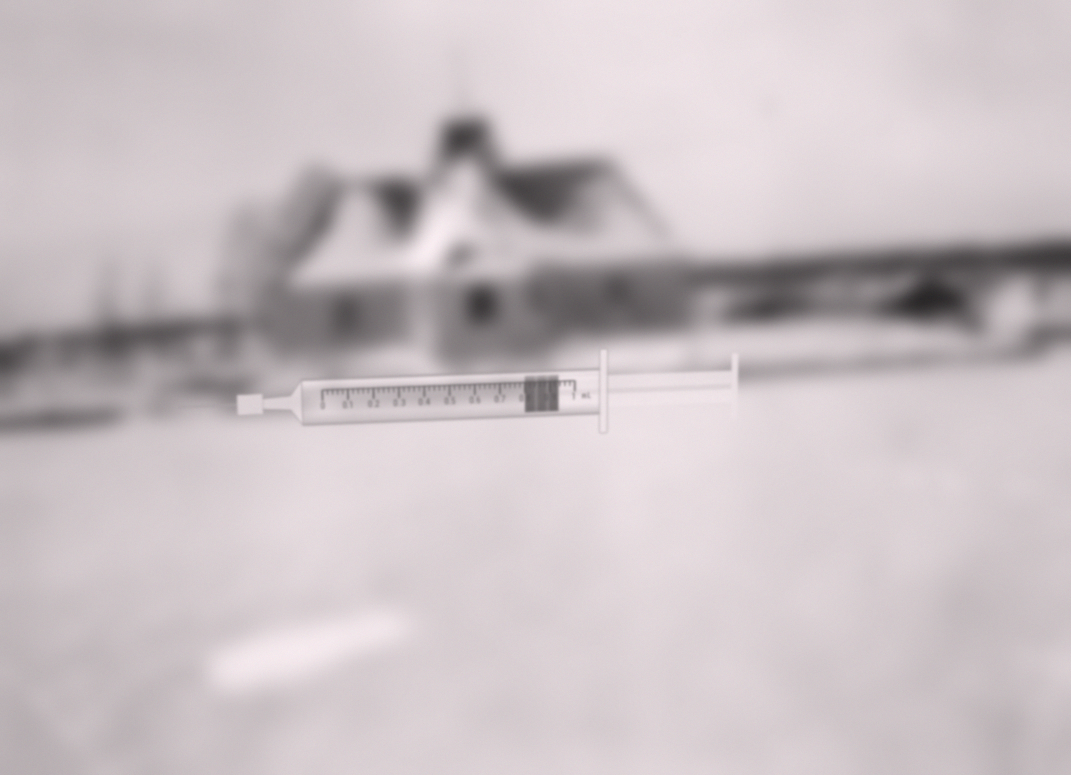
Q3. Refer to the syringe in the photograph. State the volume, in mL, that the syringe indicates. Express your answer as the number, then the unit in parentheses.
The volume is 0.8 (mL)
